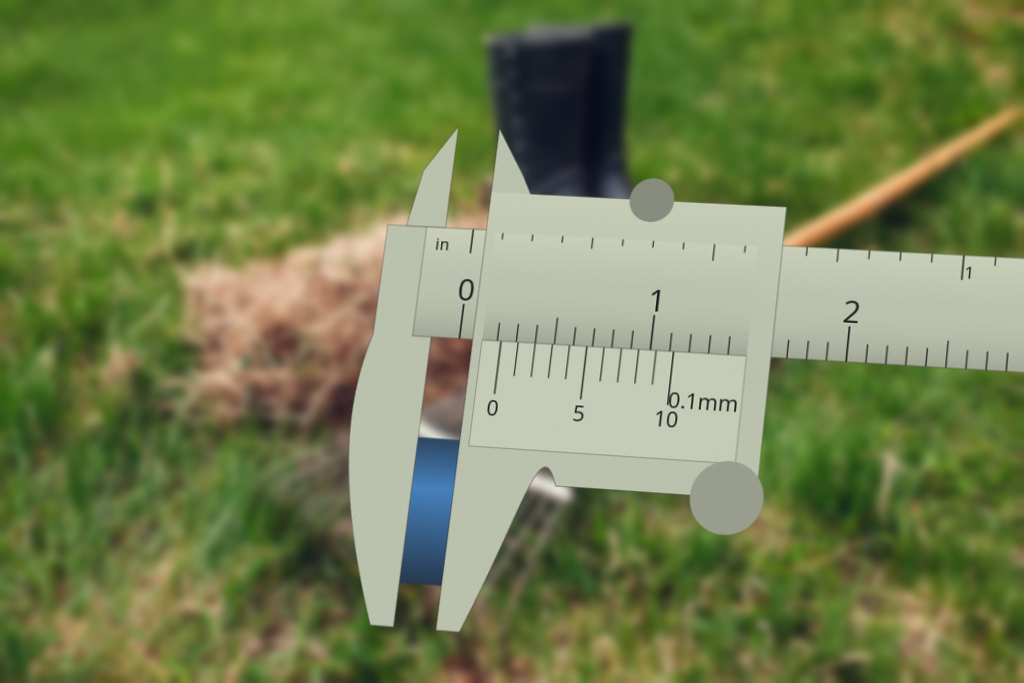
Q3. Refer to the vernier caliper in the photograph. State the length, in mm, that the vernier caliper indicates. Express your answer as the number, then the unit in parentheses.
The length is 2.2 (mm)
